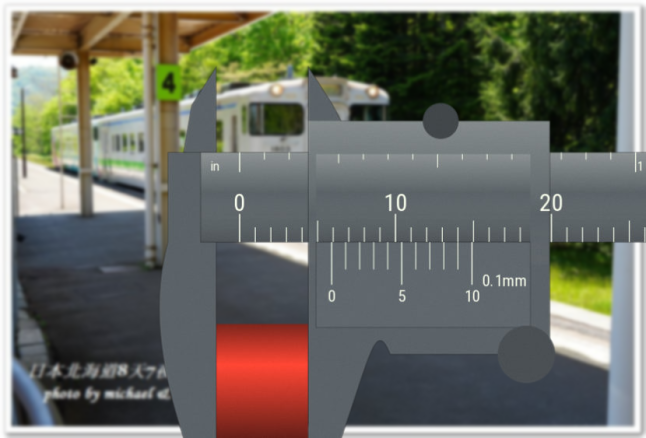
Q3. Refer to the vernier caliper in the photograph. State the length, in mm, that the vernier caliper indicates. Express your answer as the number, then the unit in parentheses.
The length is 5.9 (mm)
